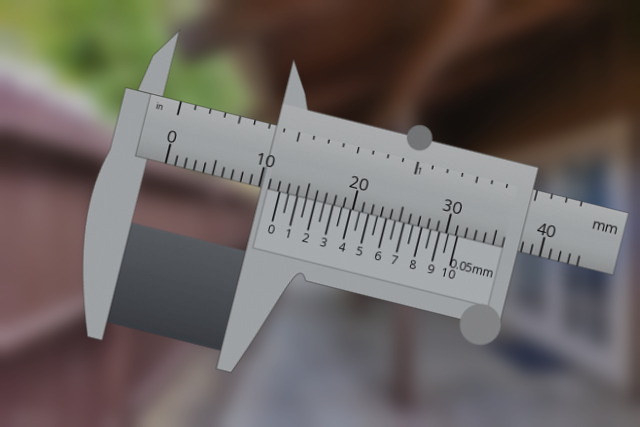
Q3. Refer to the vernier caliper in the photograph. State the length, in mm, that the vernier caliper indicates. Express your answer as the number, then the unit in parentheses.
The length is 12.2 (mm)
